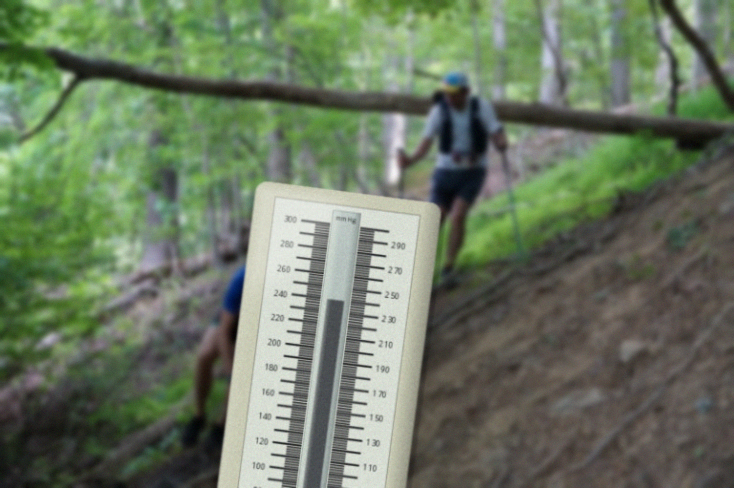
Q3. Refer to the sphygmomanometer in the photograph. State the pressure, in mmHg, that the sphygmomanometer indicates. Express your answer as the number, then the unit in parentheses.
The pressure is 240 (mmHg)
